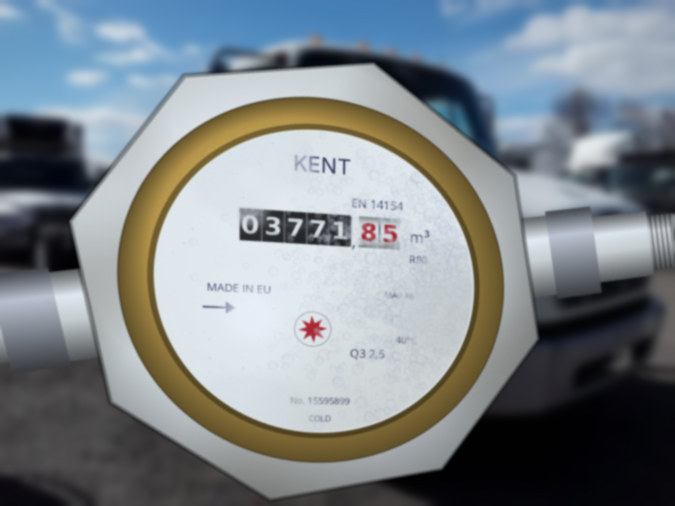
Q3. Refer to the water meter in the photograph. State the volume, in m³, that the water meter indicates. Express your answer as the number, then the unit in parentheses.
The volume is 3771.85 (m³)
